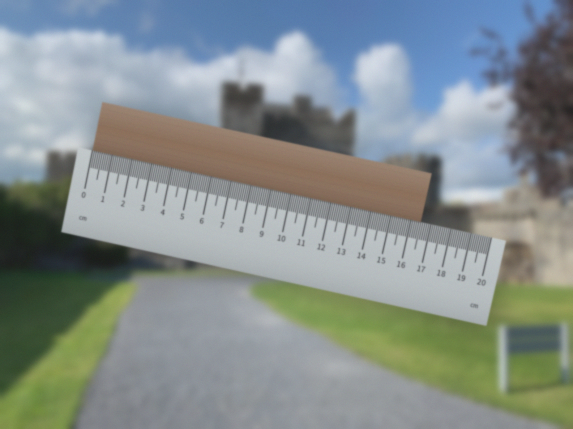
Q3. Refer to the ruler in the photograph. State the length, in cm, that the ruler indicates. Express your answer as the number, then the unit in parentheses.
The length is 16.5 (cm)
